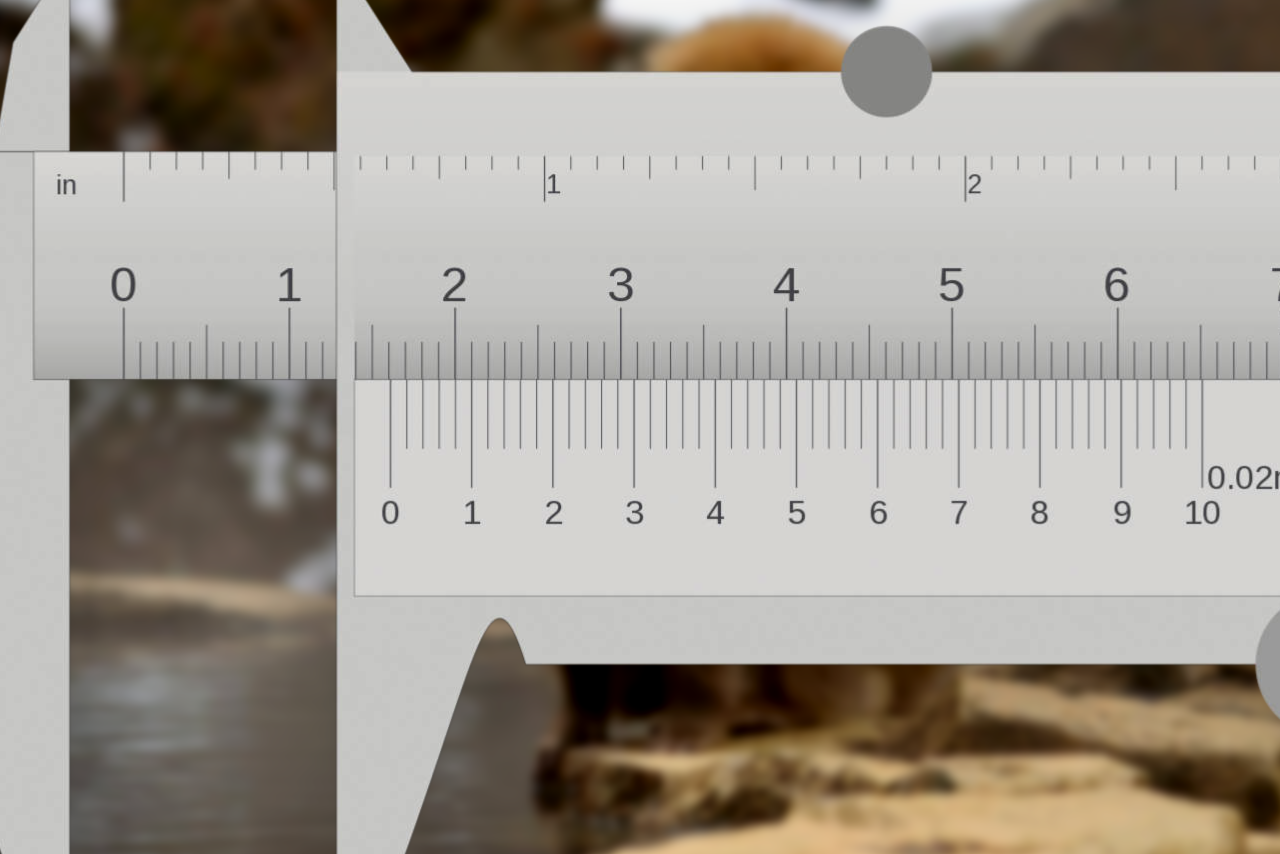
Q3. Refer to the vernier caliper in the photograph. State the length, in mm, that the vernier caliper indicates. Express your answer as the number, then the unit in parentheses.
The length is 16.1 (mm)
